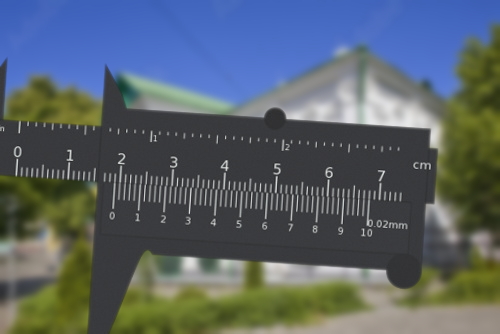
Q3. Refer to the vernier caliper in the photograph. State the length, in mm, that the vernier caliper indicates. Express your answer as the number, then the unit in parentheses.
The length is 19.0 (mm)
